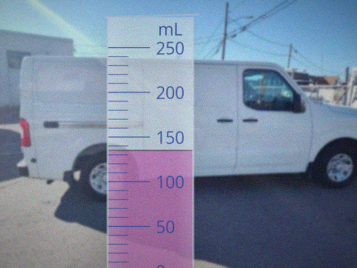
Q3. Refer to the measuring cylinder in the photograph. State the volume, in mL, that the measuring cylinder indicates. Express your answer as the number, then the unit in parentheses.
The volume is 135 (mL)
